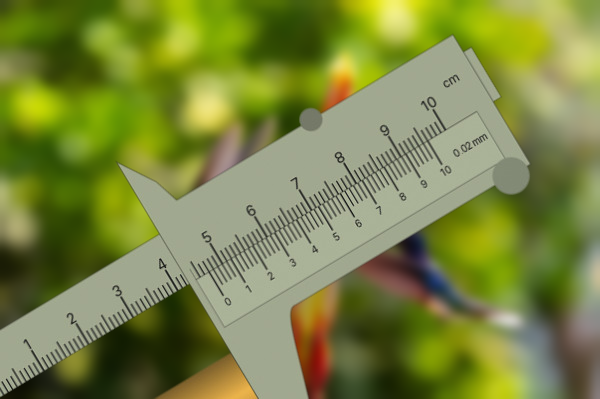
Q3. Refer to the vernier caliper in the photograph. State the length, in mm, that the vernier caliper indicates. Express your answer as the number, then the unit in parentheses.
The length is 47.0 (mm)
